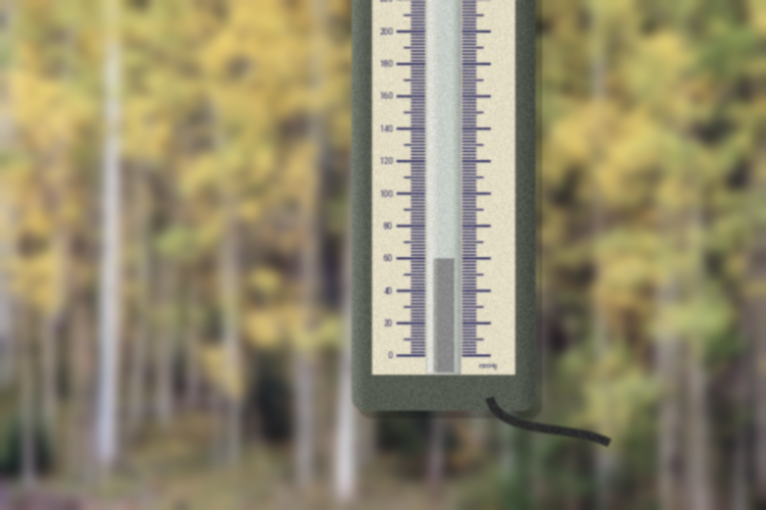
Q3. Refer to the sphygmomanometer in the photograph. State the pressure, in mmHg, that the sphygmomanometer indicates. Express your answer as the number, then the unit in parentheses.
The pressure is 60 (mmHg)
